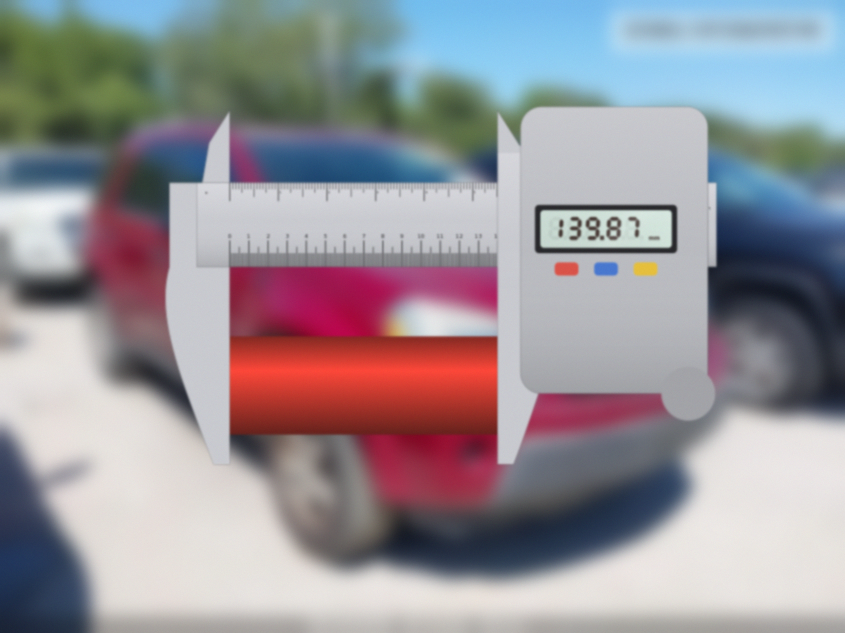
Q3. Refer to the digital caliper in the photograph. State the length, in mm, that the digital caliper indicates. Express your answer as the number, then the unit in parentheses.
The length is 139.87 (mm)
